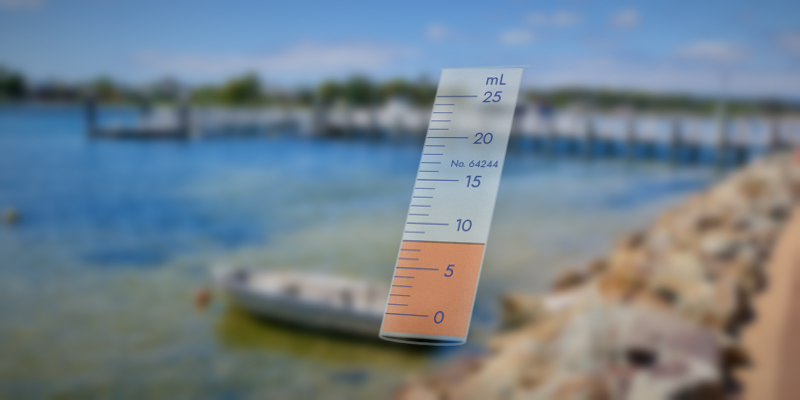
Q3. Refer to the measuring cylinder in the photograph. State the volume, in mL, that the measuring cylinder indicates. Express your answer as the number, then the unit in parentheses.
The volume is 8 (mL)
